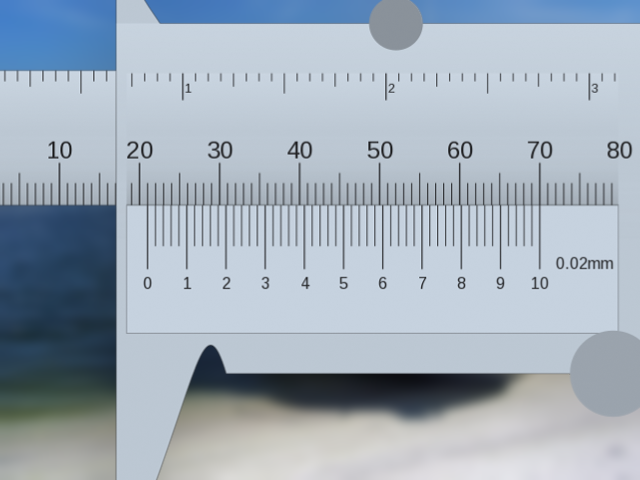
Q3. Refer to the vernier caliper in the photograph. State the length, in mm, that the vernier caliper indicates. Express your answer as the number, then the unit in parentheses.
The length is 21.0 (mm)
